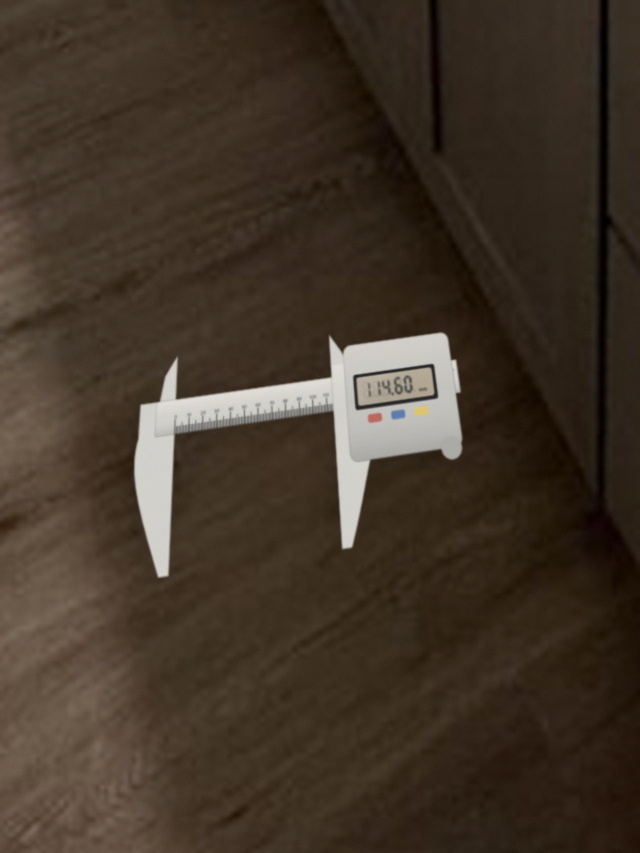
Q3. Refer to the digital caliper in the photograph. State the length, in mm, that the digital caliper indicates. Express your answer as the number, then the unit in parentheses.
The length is 114.60 (mm)
